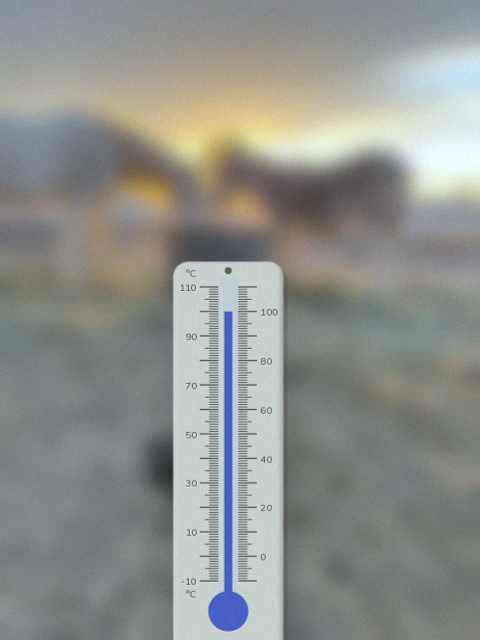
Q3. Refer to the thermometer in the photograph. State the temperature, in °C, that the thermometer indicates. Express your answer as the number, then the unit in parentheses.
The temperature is 100 (°C)
